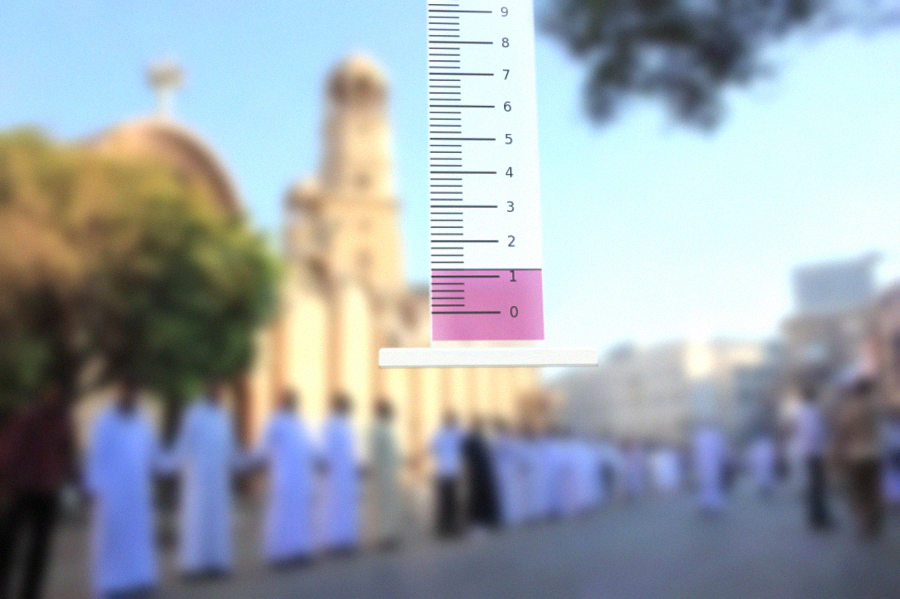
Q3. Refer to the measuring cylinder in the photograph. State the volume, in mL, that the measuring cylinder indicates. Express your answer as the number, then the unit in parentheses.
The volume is 1.2 (mL)
